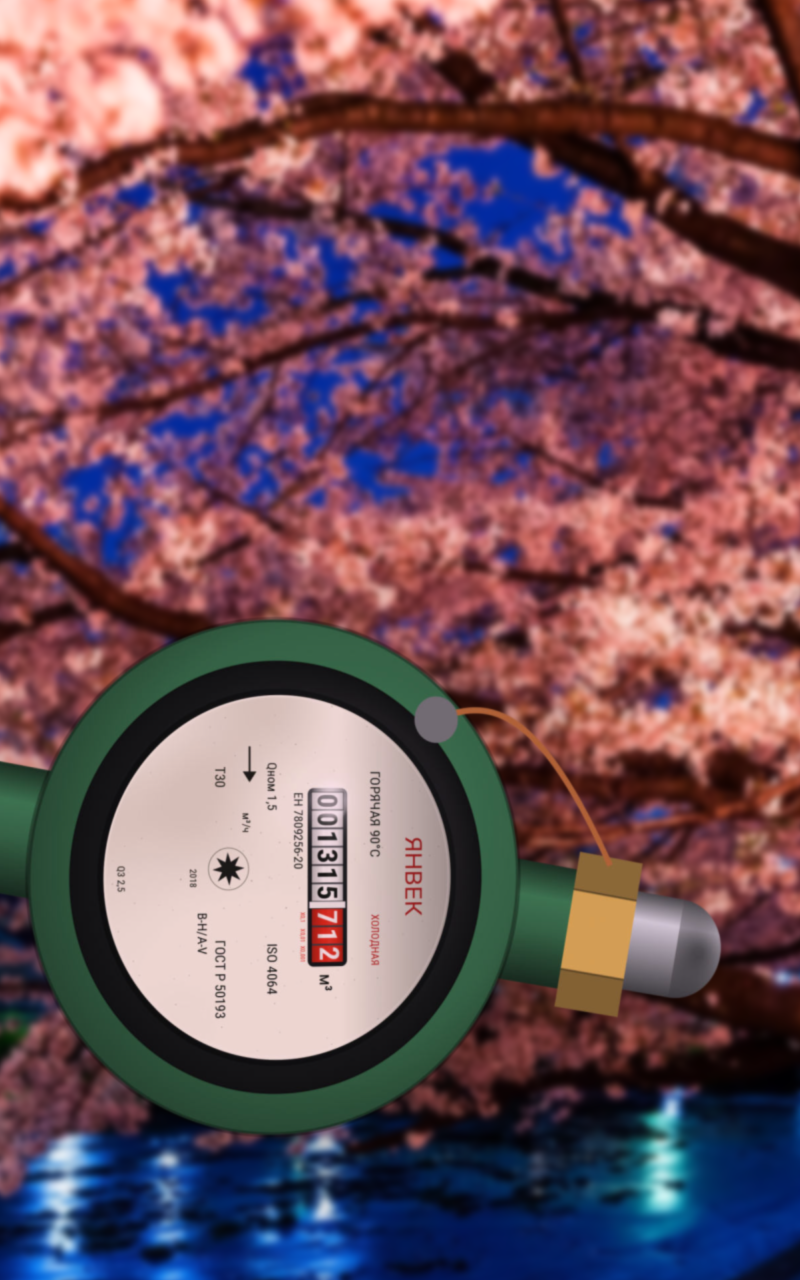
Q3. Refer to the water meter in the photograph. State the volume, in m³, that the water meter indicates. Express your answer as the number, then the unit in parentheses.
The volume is 1315.712 (m³)
